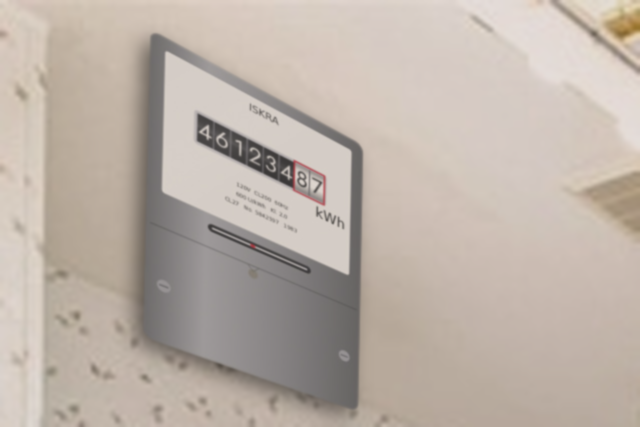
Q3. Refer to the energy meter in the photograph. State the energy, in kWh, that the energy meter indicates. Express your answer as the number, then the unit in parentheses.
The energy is 461234.87 (kWh)
